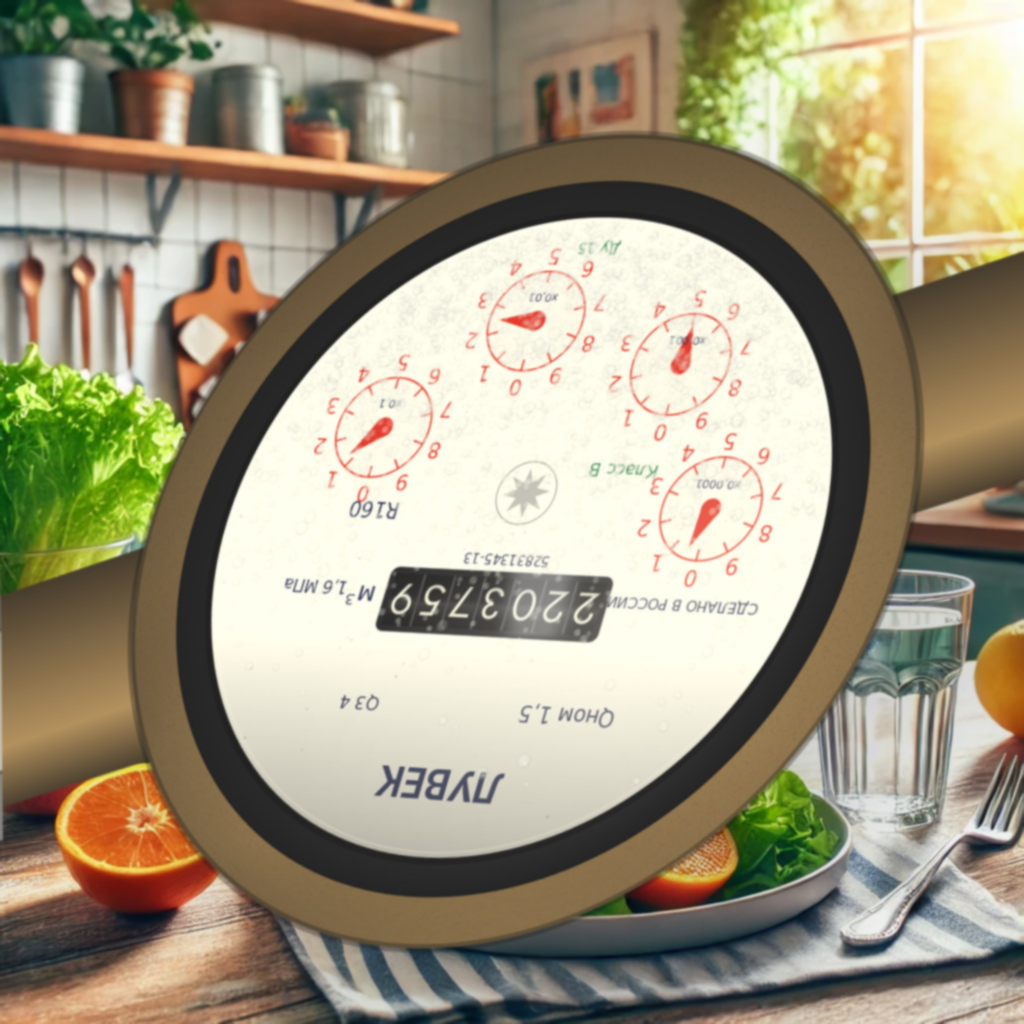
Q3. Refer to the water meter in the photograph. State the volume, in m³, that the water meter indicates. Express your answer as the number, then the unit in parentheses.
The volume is 2203759.1250 (m³)
